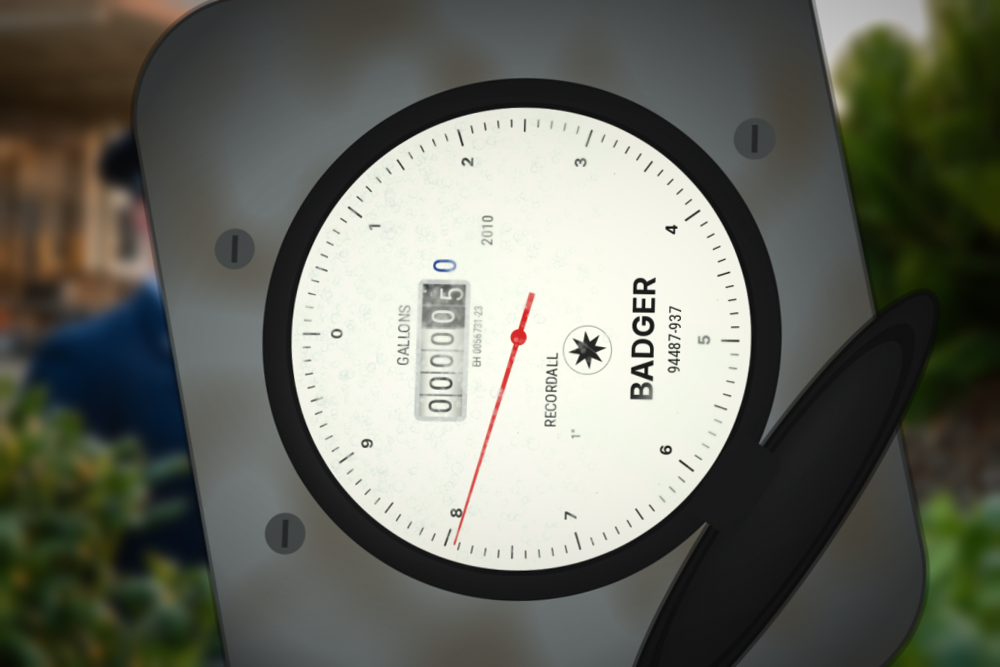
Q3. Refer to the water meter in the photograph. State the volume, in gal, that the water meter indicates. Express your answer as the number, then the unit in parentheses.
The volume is 47.9 (gal)
